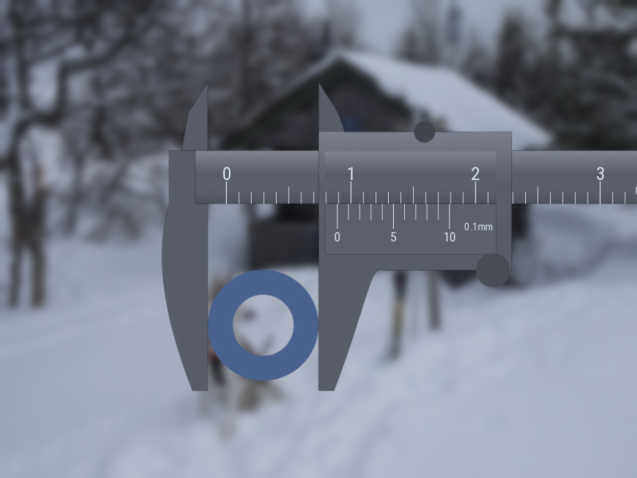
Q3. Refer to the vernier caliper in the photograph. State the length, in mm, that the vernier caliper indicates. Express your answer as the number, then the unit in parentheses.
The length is 8.9 (mm)
